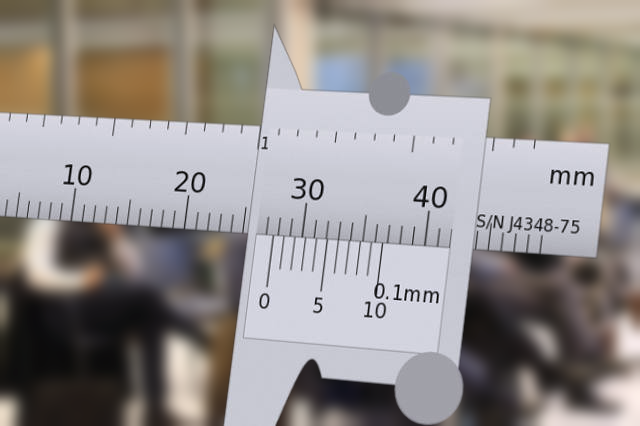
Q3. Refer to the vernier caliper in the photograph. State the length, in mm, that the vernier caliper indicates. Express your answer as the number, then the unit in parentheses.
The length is 27.6 (mm)
